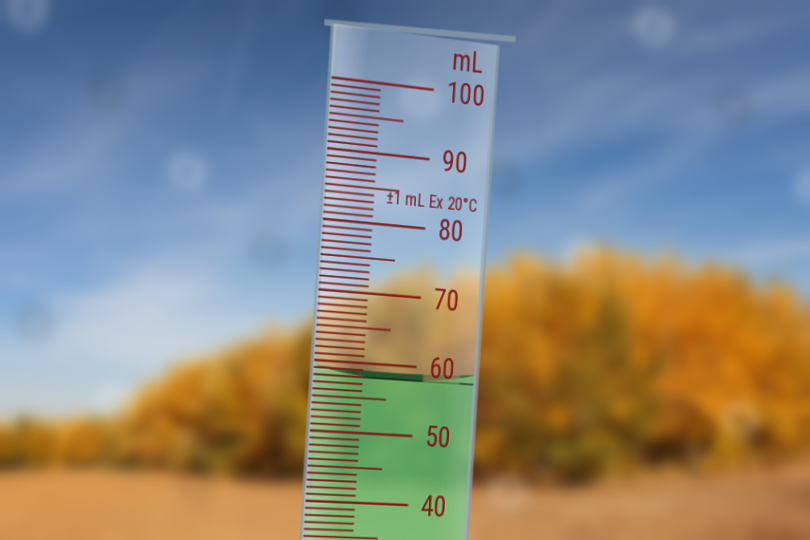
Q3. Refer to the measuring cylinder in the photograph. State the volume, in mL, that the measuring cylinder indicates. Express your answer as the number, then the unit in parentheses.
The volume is 58 (mL)
